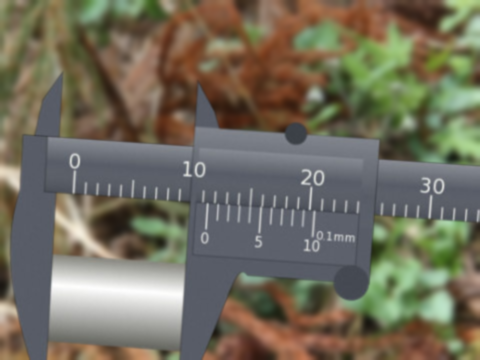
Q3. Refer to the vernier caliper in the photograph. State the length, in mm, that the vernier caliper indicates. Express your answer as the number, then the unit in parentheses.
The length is 11.4 (mm)
